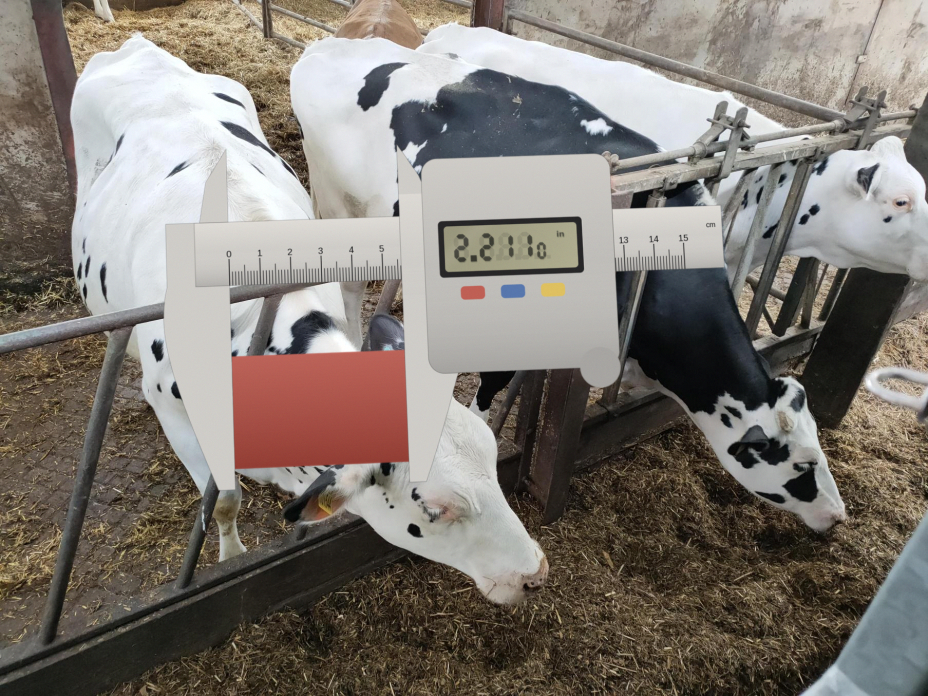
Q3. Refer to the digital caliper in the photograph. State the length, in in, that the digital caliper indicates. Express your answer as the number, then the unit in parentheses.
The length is 2.2110 (in)
